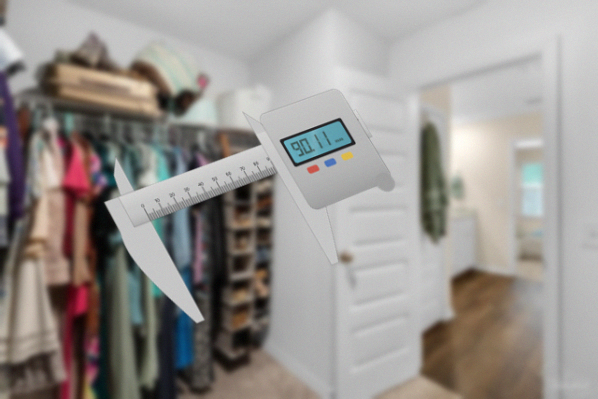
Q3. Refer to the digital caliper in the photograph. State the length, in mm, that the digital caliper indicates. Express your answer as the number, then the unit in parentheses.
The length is 90.11 (mm)
